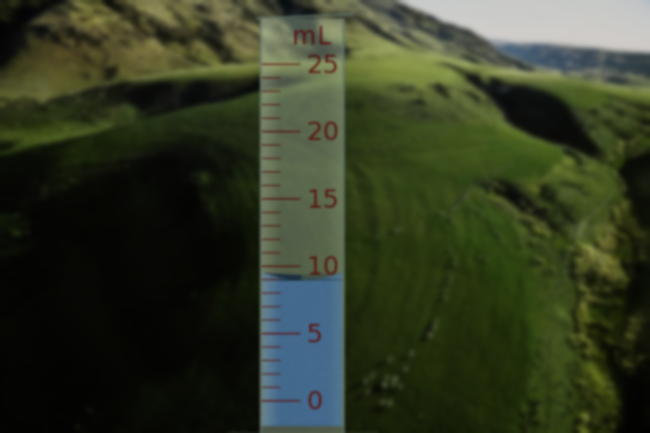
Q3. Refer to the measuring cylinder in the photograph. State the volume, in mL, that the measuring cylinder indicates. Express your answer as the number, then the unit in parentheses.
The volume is 9 (mL)
